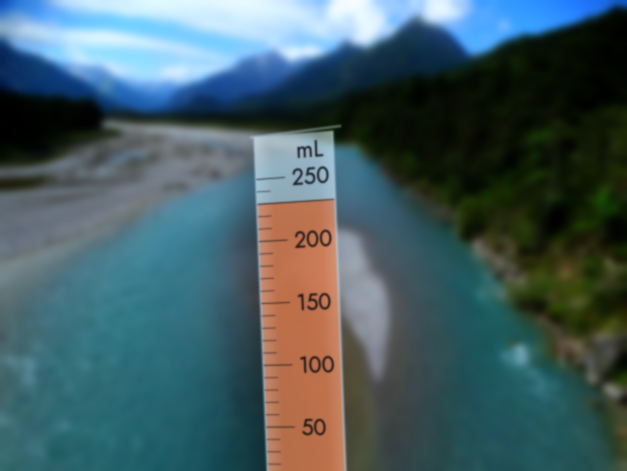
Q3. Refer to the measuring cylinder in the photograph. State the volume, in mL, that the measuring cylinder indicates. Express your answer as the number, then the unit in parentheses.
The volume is 230 (mL)
